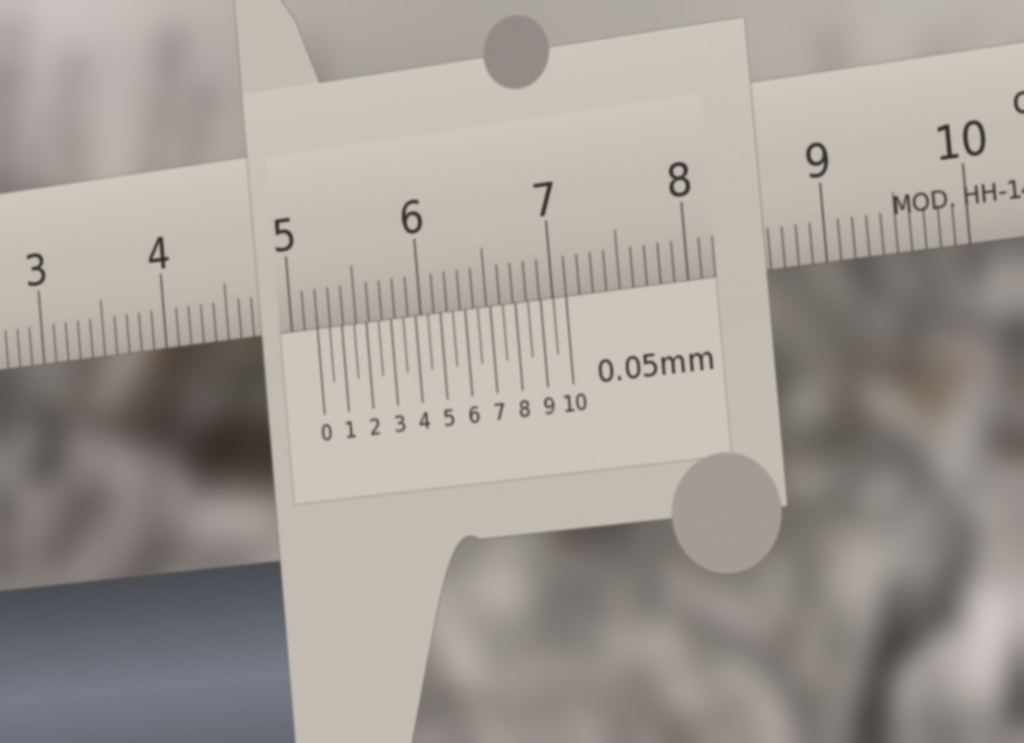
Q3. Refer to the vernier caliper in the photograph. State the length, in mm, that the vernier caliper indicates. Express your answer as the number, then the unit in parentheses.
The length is 52.0 (mm)
